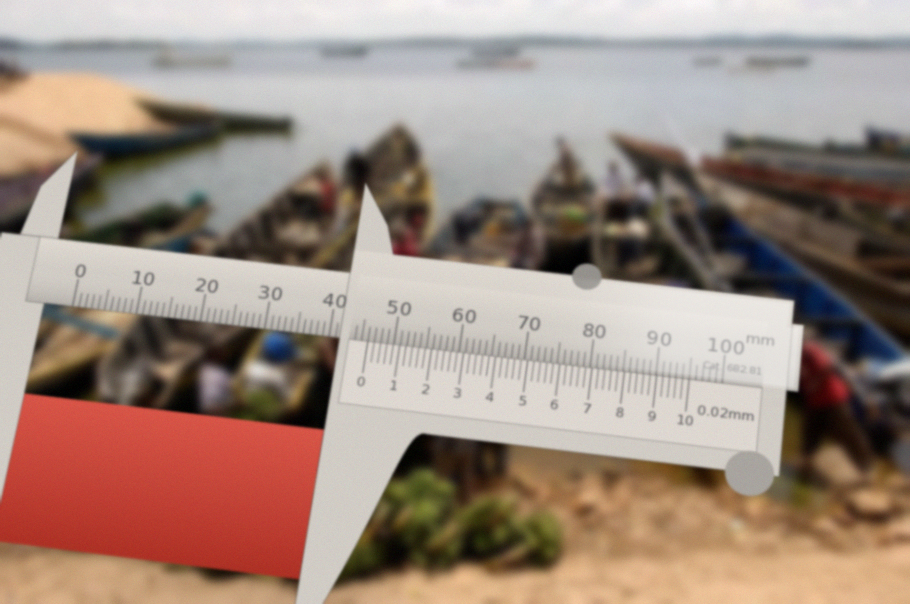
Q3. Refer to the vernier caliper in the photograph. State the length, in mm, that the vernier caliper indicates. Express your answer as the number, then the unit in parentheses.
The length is 46.0 (mm)
